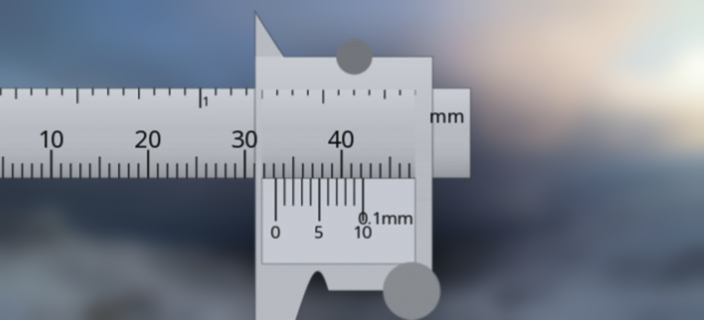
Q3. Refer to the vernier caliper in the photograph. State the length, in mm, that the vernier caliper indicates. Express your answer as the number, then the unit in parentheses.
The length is 33.2 (mm)
